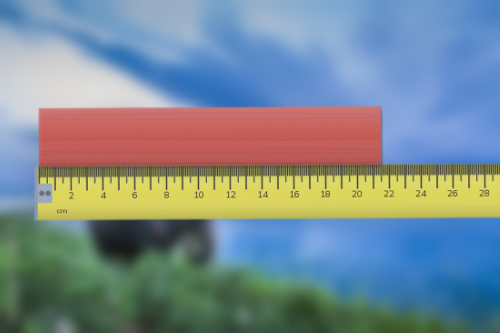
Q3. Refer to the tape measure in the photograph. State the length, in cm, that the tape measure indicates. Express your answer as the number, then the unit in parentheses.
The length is 21.5 (cm)
